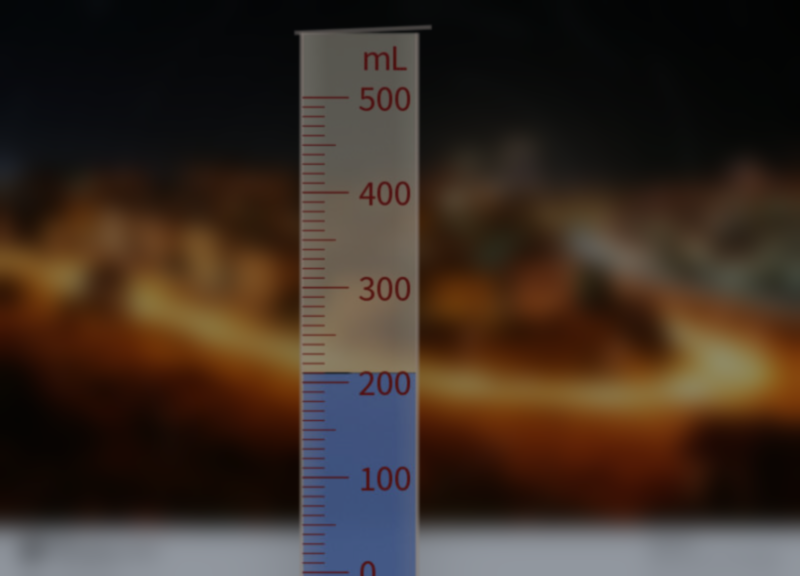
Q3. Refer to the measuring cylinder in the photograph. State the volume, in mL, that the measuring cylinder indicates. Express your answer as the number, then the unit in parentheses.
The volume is 210 (mL)
